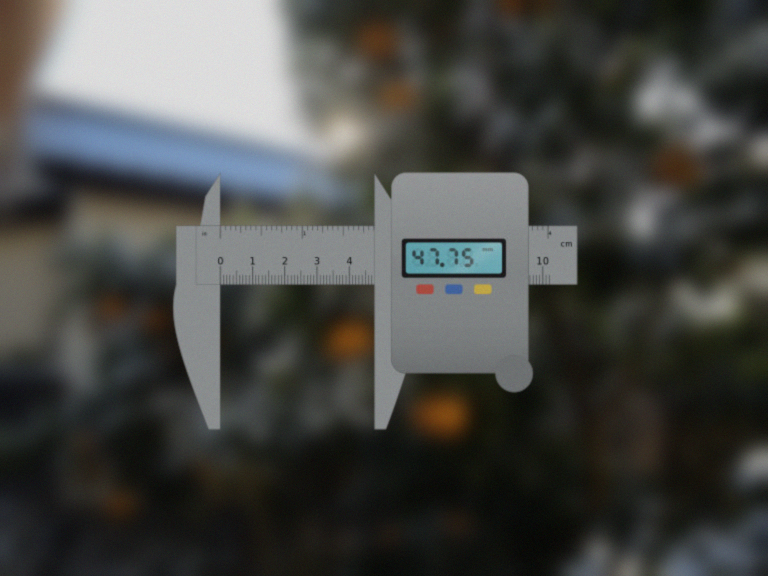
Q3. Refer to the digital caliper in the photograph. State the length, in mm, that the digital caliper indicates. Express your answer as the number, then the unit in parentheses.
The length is 47.75 (mm)
